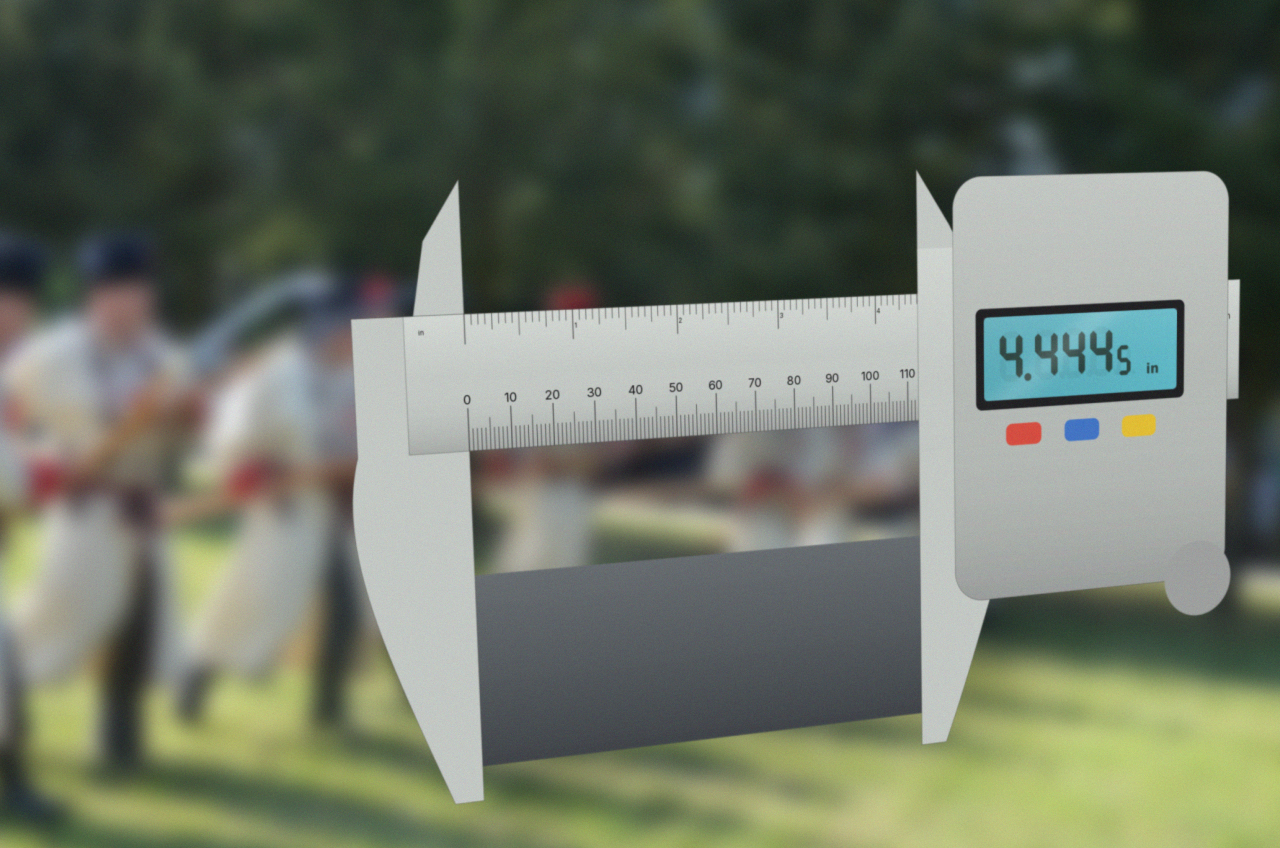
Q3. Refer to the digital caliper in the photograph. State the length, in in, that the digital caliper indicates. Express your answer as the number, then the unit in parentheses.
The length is 4.4445 (in)
